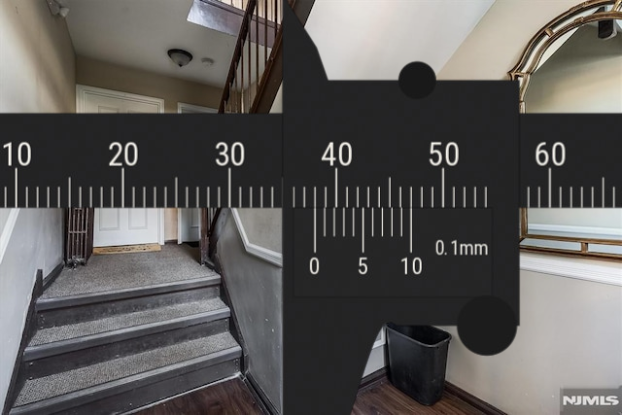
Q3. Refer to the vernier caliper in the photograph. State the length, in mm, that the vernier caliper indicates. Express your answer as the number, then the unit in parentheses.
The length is 38.0 (mm)
